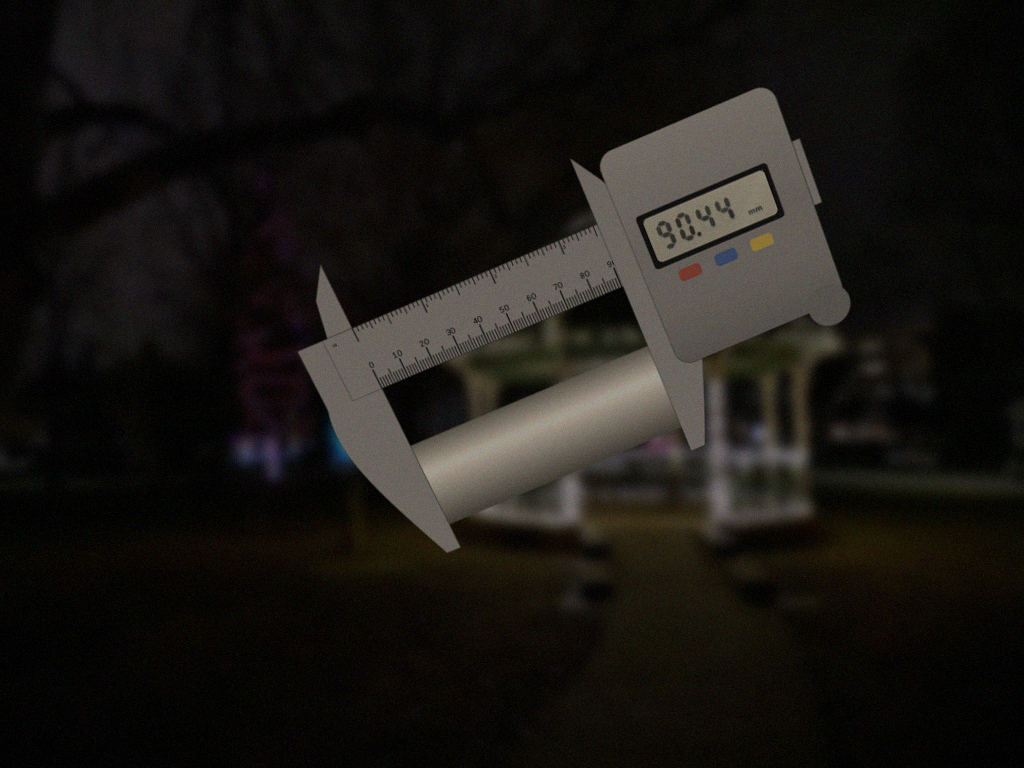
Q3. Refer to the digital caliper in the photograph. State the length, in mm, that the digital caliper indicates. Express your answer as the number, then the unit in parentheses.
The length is 90.44 (mm)
